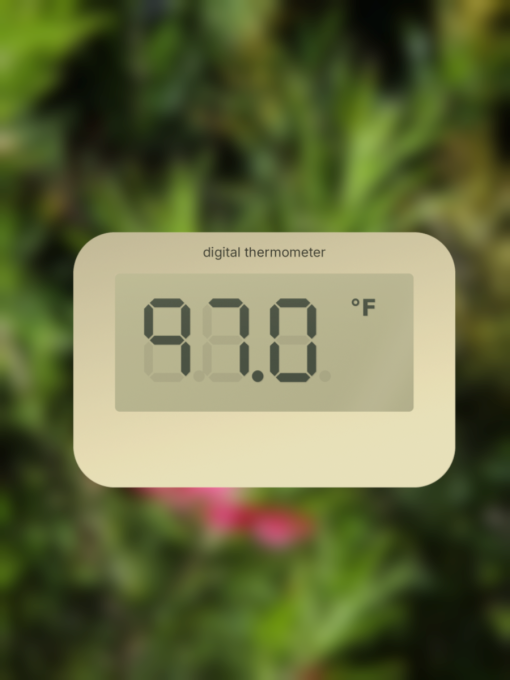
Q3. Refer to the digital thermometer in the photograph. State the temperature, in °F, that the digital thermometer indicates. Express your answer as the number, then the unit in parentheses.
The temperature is 97.0 (°F)
